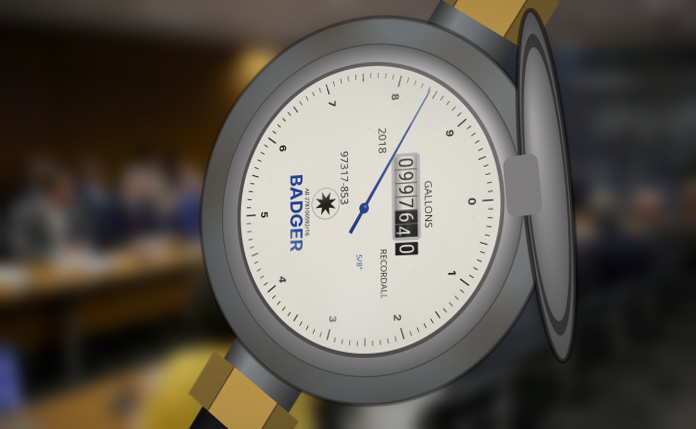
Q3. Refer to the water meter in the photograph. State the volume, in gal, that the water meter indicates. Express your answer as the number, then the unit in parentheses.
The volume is 997638.4 (gal)
